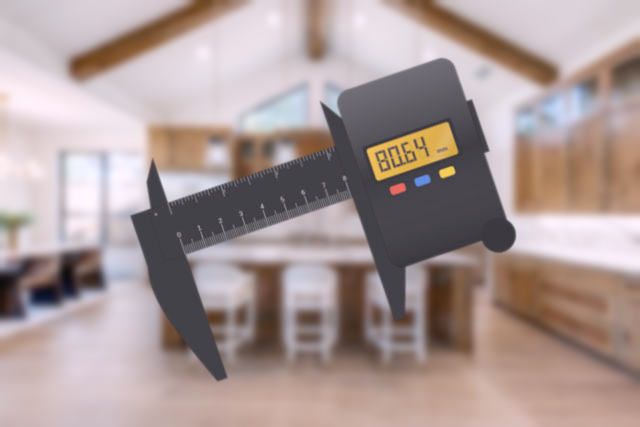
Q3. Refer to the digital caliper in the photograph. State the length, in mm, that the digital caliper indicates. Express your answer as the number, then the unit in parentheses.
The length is 80.64 (mm)
